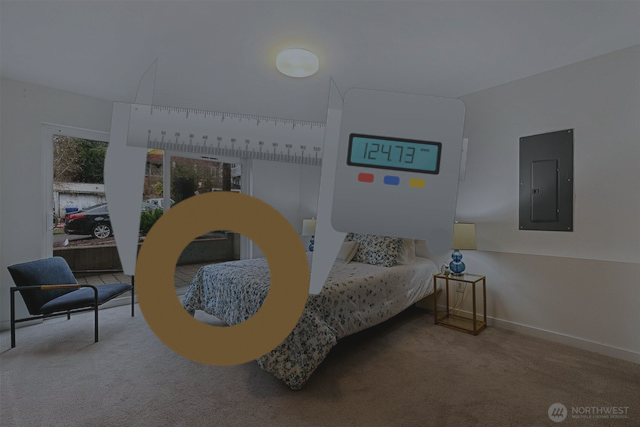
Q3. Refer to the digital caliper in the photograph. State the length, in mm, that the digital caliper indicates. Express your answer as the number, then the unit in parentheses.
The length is 124.73 (mm)
